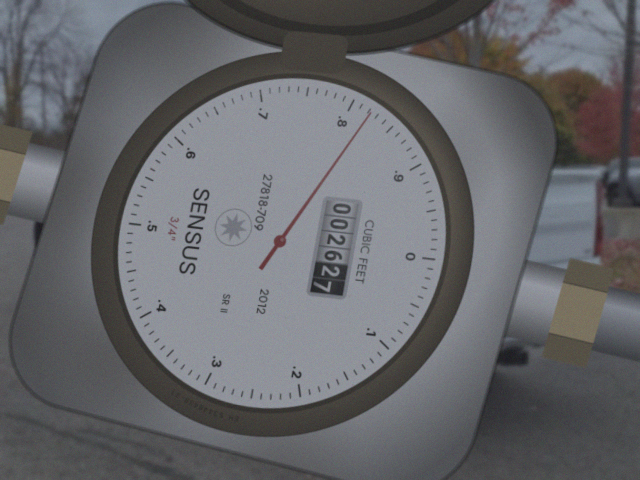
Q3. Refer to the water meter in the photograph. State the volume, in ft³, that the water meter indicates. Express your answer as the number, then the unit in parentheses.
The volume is 2626.82 (ft³)
